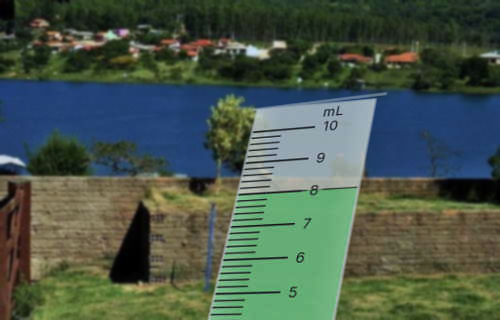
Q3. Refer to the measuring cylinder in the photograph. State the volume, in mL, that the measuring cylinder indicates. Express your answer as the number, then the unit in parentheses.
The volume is 8 (mL)
